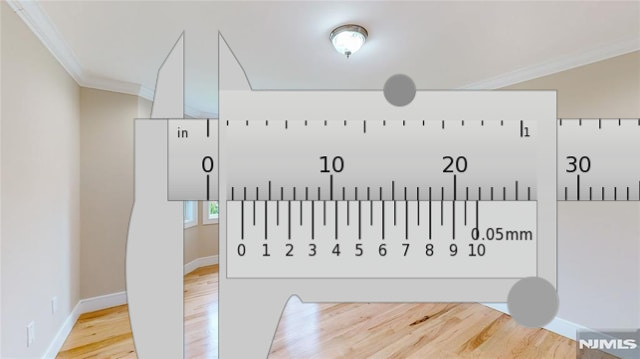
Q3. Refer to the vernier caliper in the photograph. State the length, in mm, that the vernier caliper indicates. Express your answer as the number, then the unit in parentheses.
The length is 2.8 (mm)
